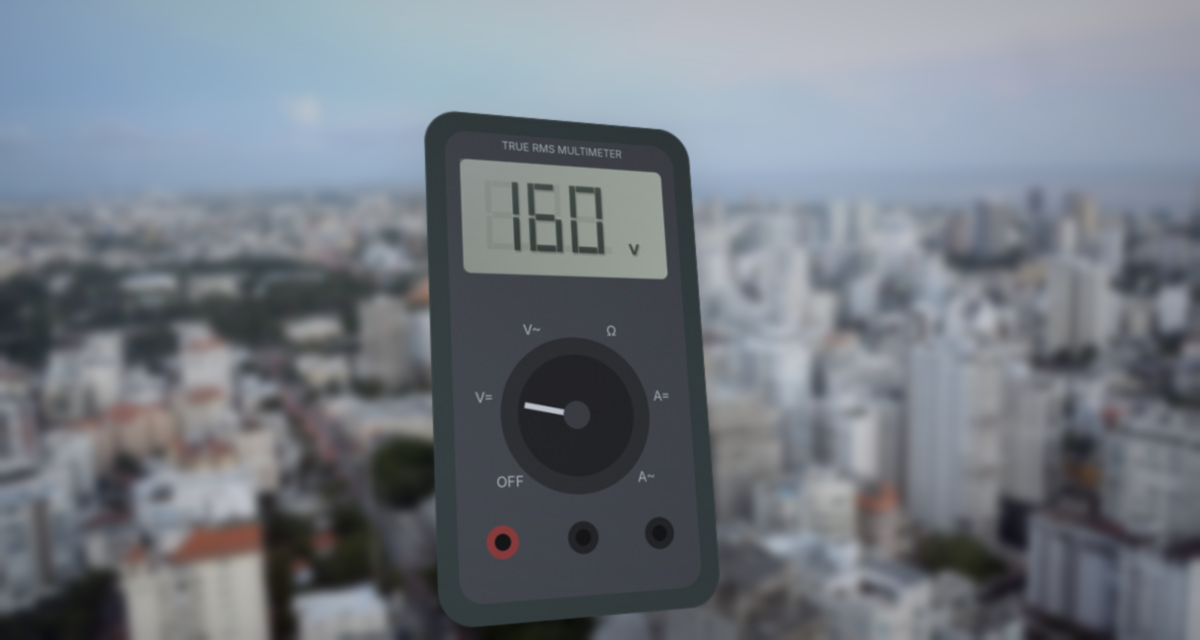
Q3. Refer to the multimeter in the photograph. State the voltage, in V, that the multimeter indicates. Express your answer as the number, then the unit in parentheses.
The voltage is 160 (V)
